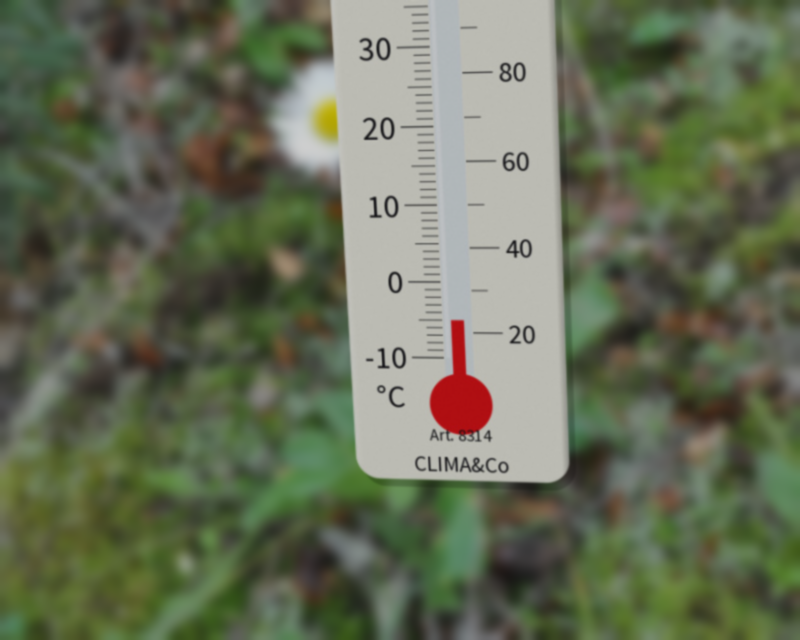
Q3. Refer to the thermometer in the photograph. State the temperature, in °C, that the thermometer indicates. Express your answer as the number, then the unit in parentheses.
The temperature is -5 (°C)
